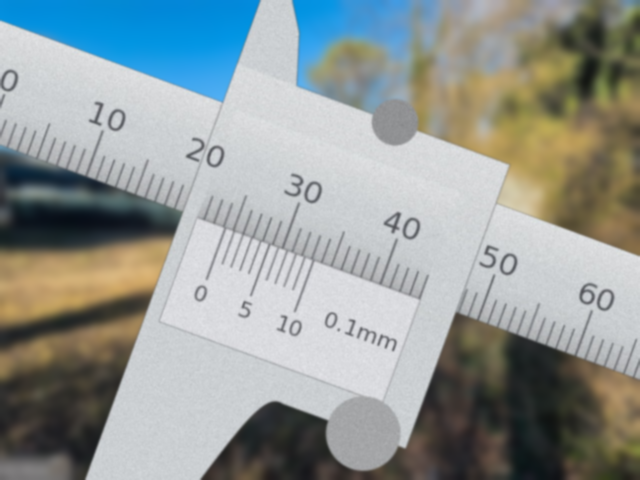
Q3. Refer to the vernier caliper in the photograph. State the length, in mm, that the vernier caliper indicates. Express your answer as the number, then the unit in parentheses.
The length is 24.2 (mm)
